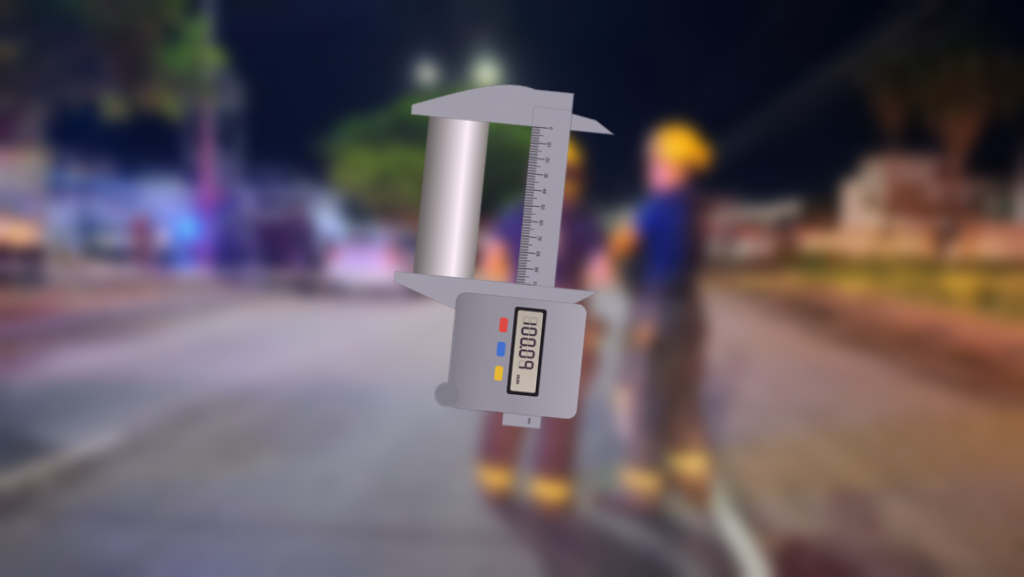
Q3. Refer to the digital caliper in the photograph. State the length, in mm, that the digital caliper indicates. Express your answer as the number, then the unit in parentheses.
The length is 100.09 (mm)
